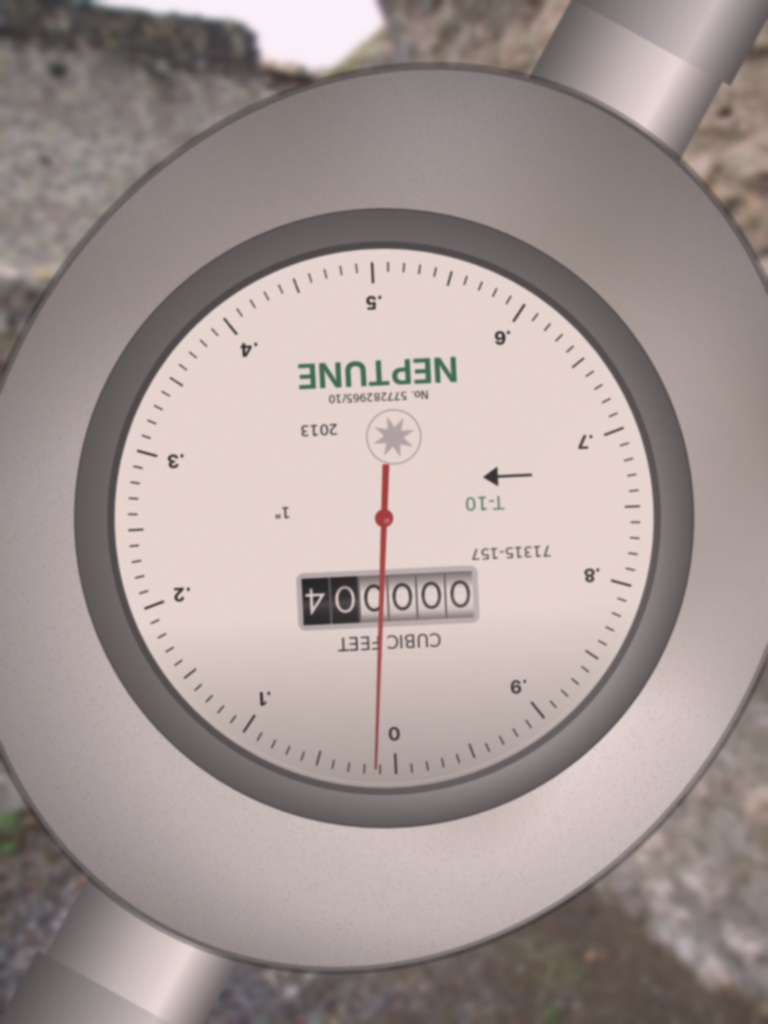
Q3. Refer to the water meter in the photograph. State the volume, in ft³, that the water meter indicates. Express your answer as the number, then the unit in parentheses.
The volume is 4.01 (ft³)
